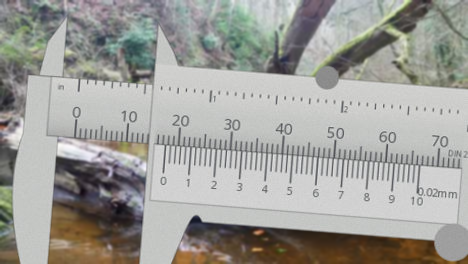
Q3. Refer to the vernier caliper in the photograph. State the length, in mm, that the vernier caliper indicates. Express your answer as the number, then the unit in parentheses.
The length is 17.5 (mm)
